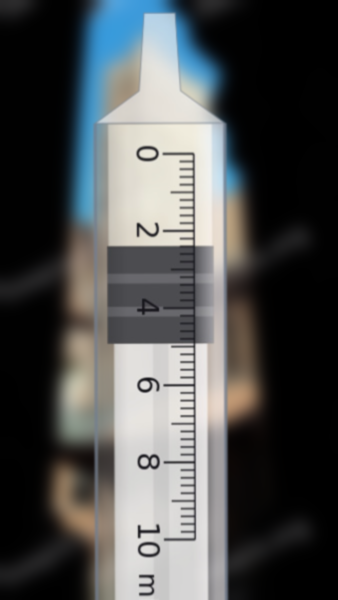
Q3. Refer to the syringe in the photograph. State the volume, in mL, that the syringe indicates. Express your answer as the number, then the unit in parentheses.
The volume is 2.4 (mL)
